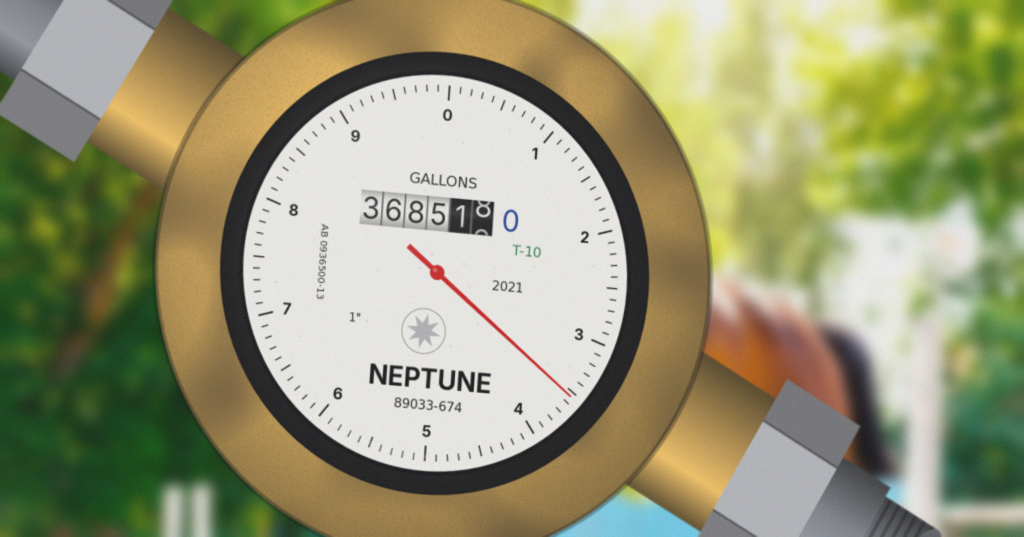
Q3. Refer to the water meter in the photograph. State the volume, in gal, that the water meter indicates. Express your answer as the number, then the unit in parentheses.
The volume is 3685183.5 (gal)
